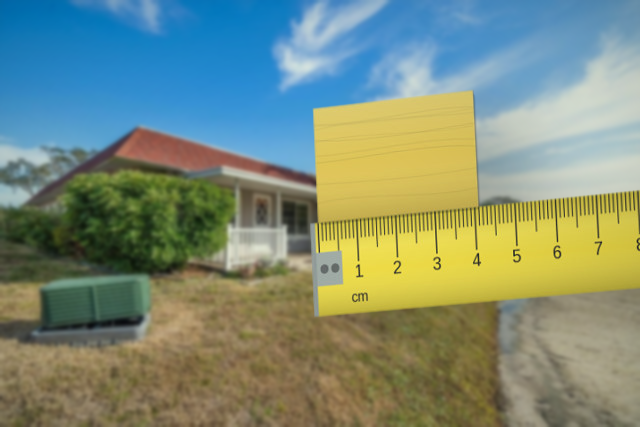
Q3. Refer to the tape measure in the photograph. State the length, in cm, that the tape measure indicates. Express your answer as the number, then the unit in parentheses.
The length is 4.1 (cm)
